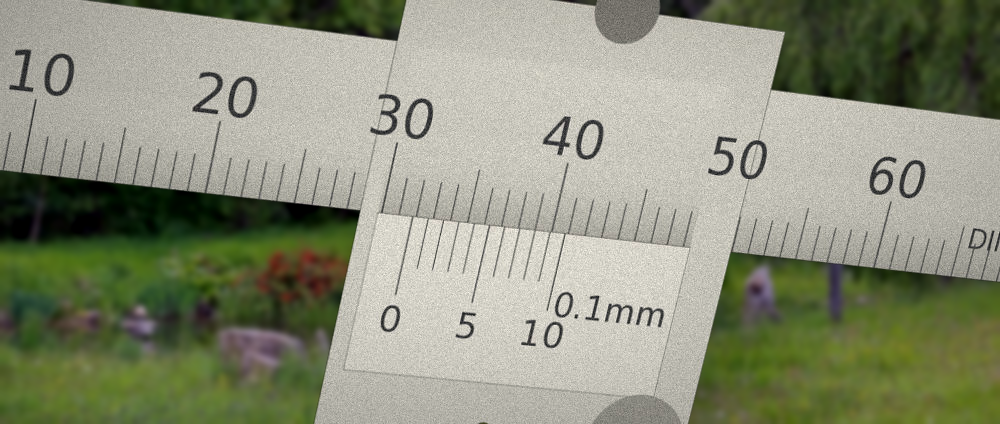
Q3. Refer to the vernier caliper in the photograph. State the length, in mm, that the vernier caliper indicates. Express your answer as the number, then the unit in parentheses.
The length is 31.8 (mm)
